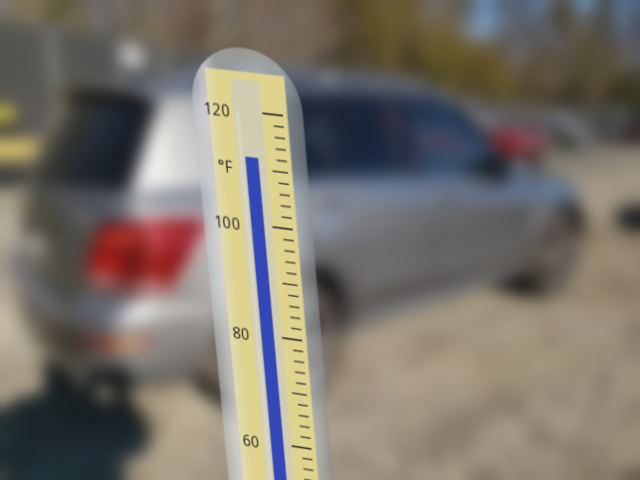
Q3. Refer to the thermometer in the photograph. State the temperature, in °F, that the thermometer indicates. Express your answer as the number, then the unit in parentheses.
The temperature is 112 (°F)
